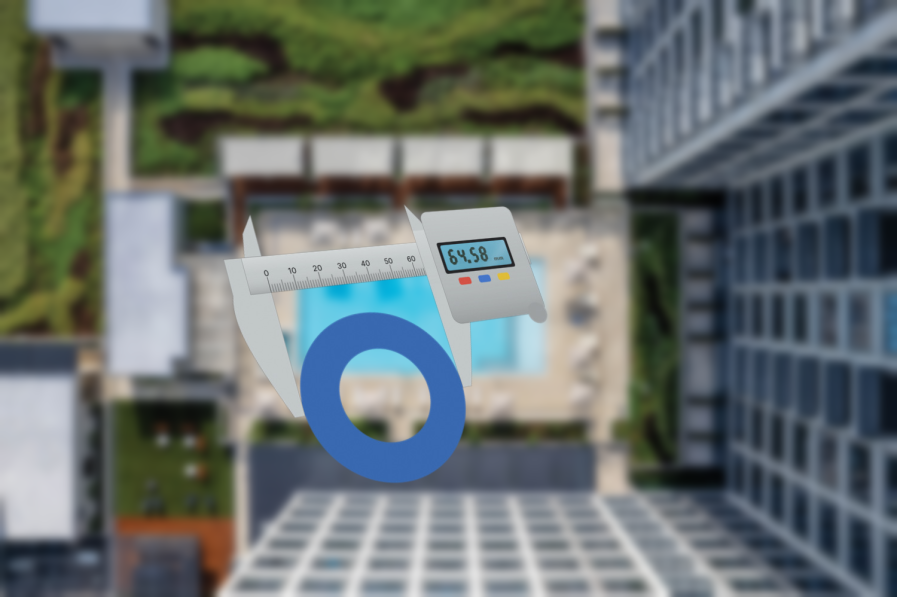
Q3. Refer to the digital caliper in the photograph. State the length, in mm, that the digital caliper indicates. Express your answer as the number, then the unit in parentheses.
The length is 64.58 (mm)
